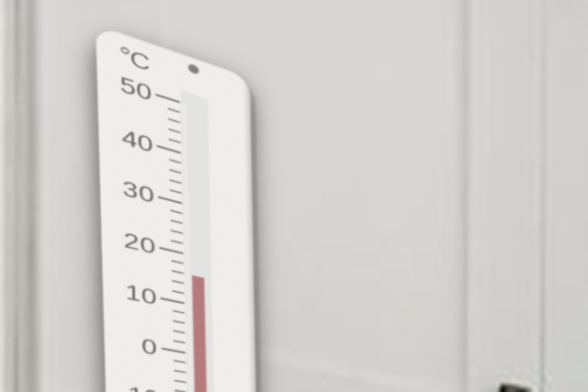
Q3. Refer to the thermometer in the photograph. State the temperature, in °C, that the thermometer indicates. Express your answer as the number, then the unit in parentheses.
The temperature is 16 (°C)
